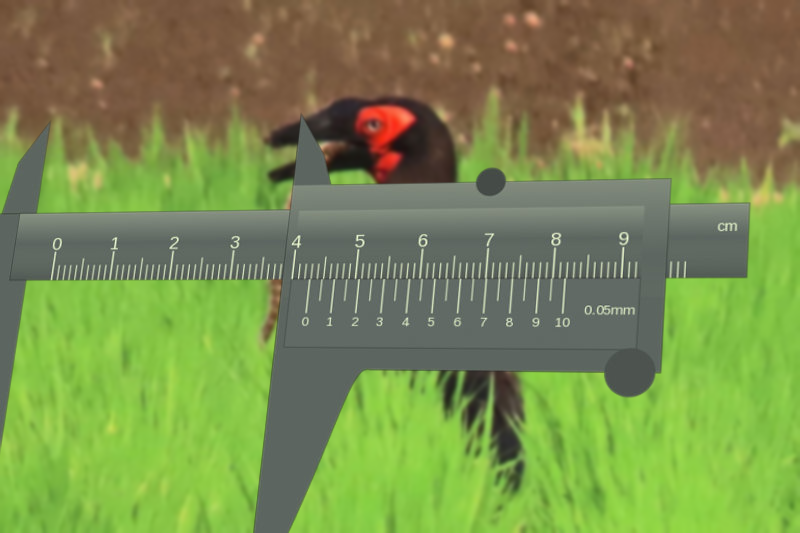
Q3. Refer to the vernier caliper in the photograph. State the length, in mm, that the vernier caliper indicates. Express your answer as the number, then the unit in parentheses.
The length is 42.8 (mm)
